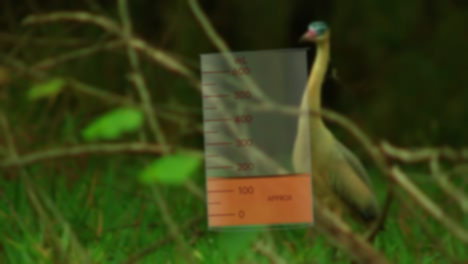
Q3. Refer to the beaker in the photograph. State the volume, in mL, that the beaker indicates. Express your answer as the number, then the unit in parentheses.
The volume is 150 (mL)
